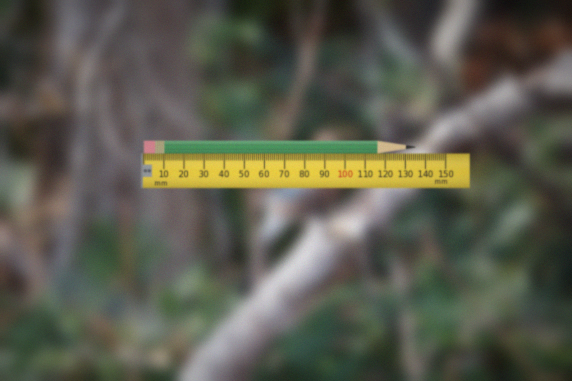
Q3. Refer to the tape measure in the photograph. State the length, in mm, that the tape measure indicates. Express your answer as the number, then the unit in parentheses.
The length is 135 (mm)
